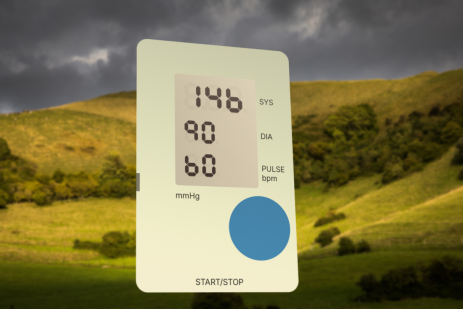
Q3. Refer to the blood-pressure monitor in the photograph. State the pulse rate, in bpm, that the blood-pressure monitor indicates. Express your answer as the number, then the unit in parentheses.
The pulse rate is 60 (bpm)
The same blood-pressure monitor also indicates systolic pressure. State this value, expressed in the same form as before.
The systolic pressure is 146 (mmHg)
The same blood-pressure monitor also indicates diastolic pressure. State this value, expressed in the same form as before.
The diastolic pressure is 90 (mmHg)
